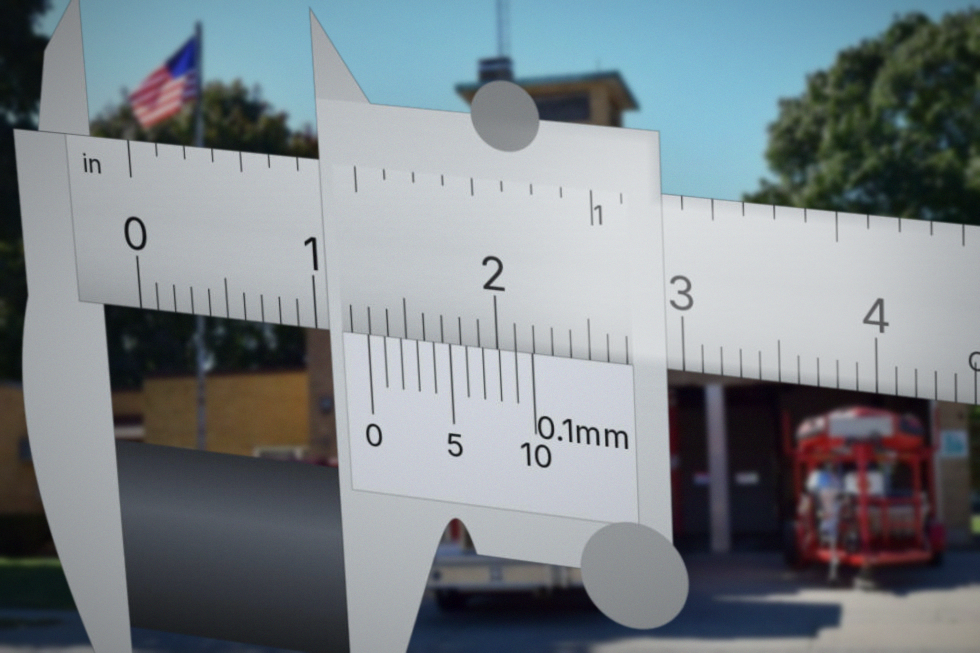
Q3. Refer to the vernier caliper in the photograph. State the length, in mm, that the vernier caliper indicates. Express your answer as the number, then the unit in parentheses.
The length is 12.9 (mm)
